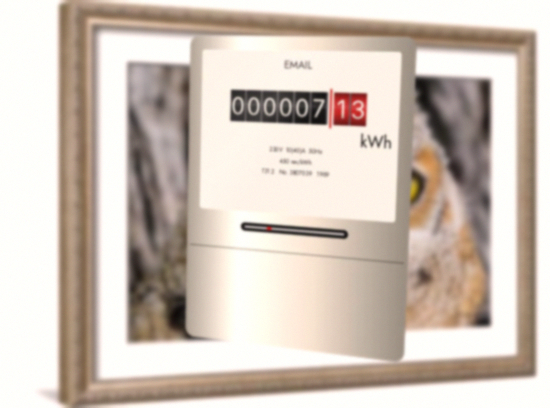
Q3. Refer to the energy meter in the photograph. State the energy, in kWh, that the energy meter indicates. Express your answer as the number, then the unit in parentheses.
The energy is 7.13 (kWh)
